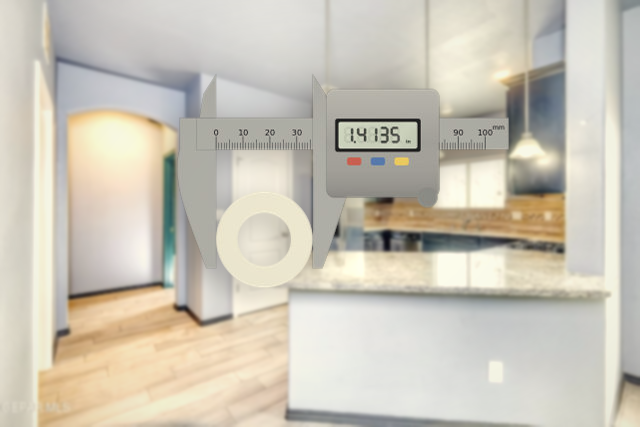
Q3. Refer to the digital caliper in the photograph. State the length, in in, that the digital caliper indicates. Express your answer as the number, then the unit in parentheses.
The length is 1.4135 (in)
